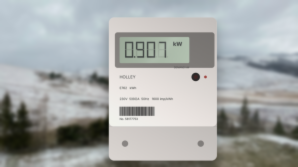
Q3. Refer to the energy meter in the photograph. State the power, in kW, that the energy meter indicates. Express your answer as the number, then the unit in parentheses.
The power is 0.907 (kW)
